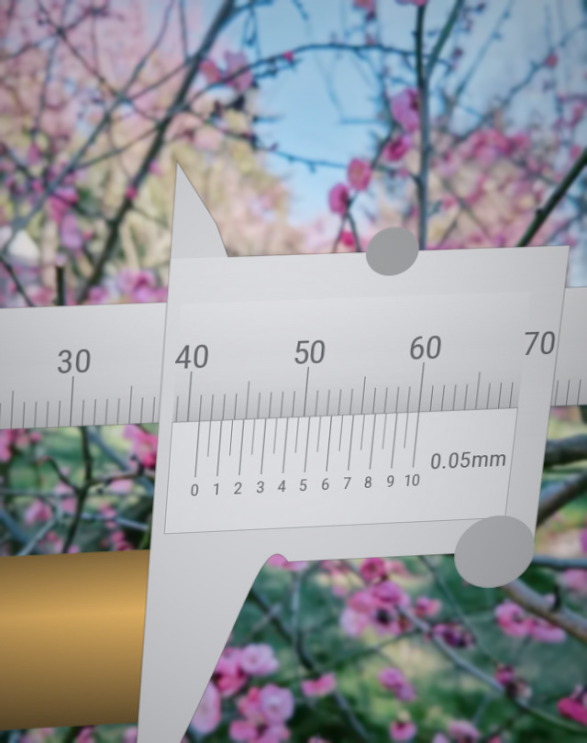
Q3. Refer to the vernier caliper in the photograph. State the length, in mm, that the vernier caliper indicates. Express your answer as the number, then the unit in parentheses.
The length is 41.0 (mm)
